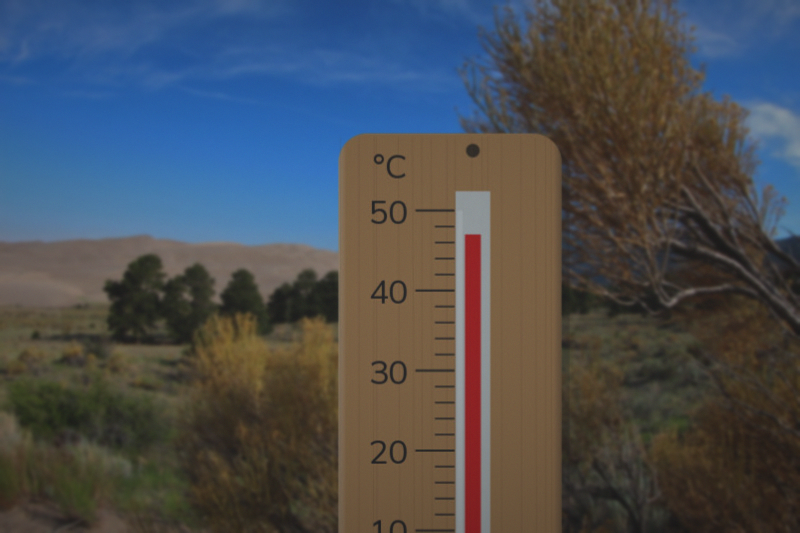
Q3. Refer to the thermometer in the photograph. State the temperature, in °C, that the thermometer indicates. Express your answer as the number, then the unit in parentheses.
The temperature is 47 (°C)
